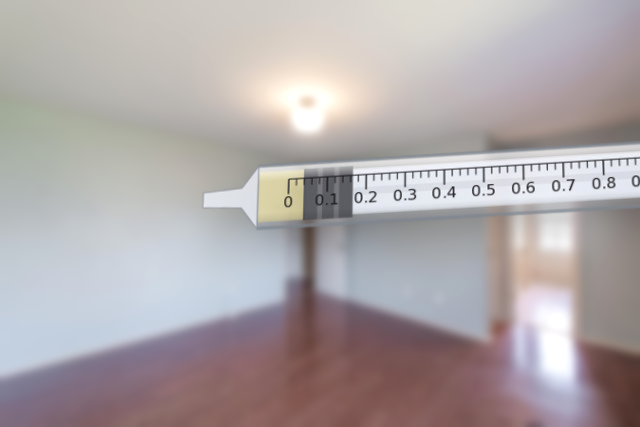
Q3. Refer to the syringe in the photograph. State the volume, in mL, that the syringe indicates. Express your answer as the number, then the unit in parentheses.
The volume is 0.04 (mL)
